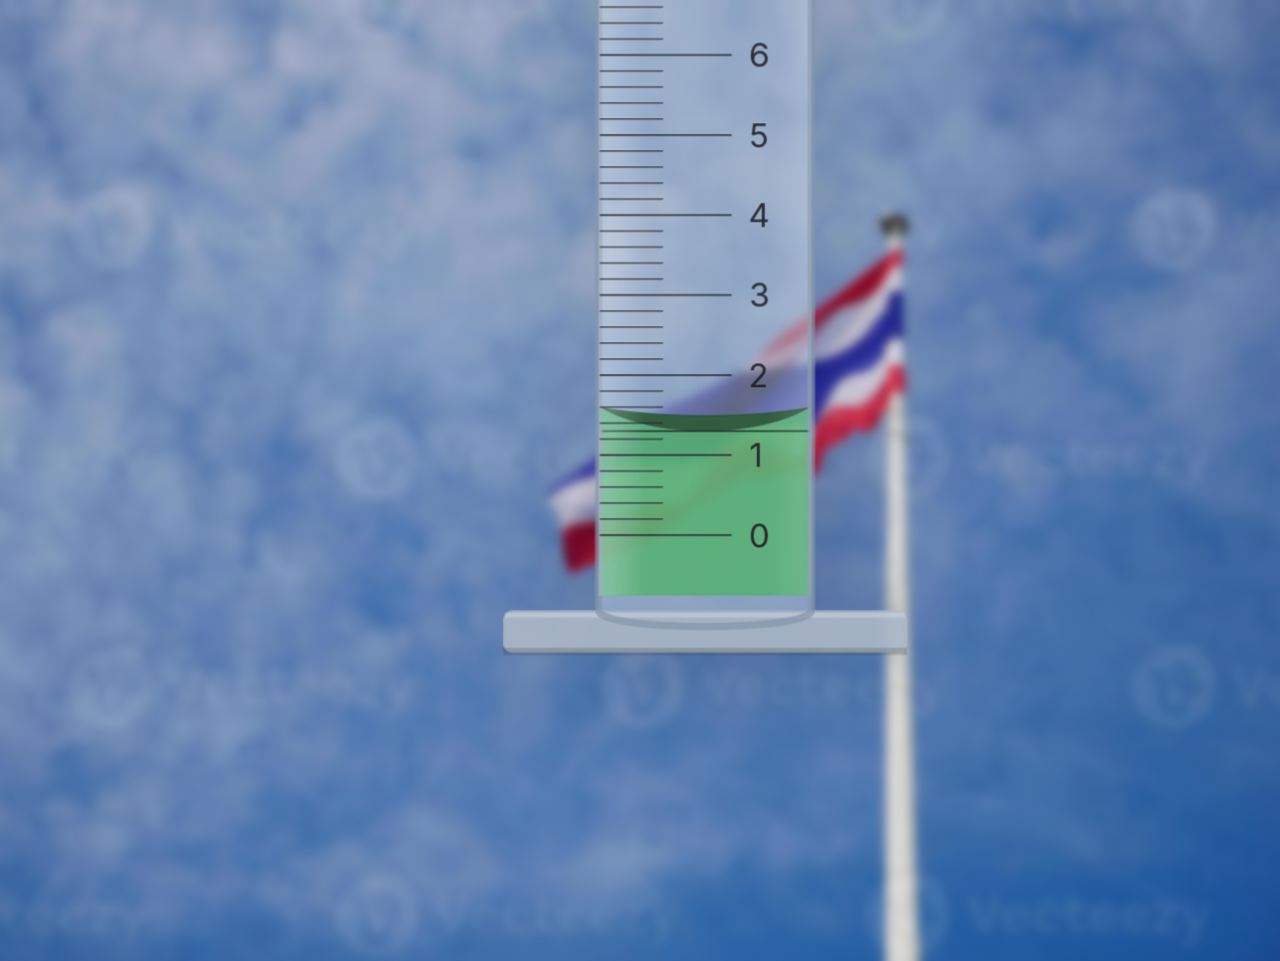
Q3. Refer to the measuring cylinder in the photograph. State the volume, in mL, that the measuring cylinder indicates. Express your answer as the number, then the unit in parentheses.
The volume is 1.3 (mL)
